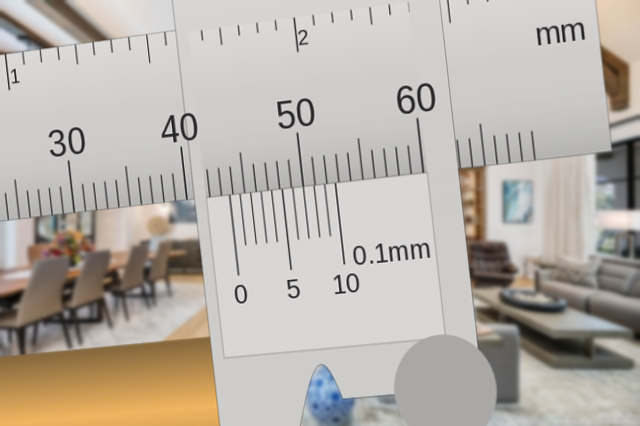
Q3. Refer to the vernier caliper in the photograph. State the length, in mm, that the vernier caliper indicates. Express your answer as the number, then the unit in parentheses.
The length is 43.7 (mm)
